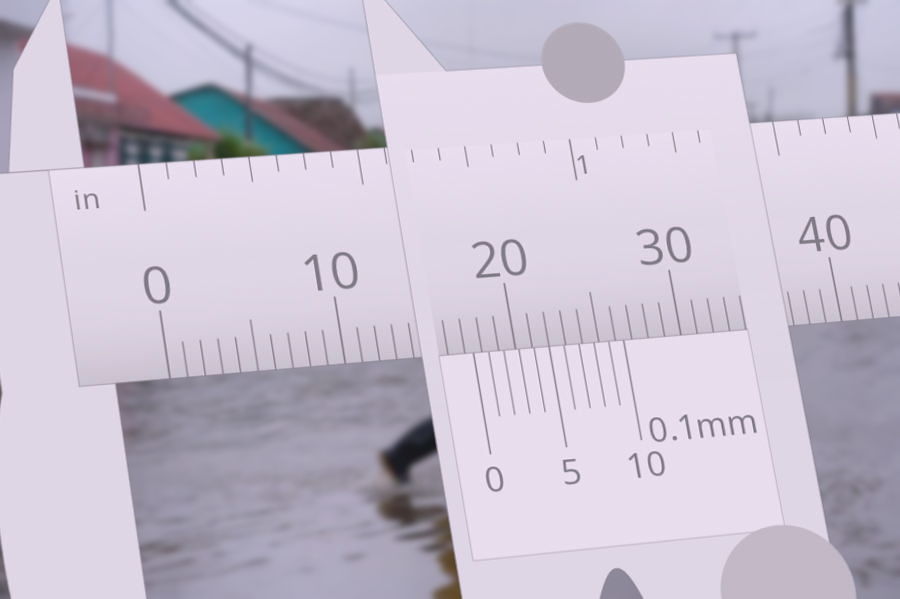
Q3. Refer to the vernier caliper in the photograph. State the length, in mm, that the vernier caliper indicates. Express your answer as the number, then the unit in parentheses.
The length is 17.5 (mm)
